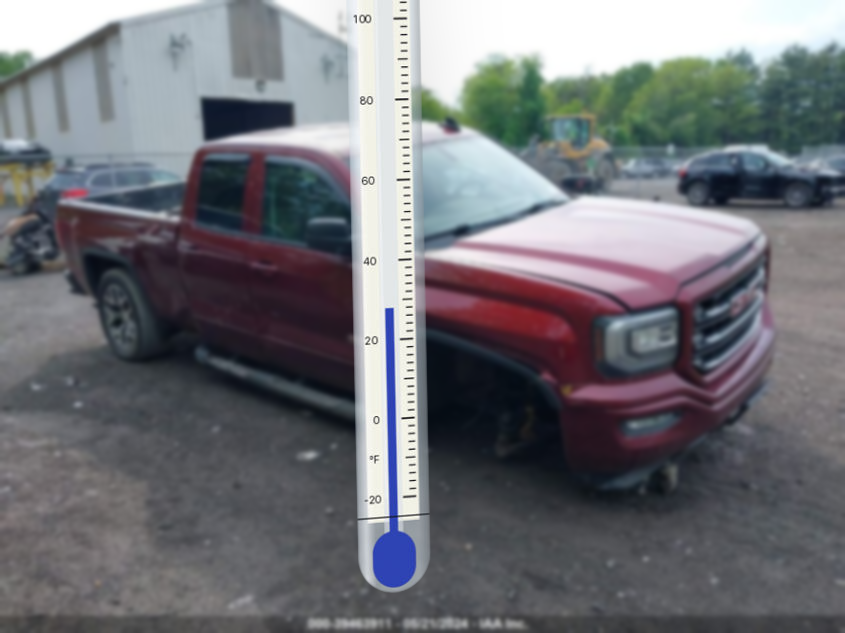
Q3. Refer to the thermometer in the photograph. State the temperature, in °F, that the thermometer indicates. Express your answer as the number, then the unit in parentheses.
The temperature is 28 (°F)
